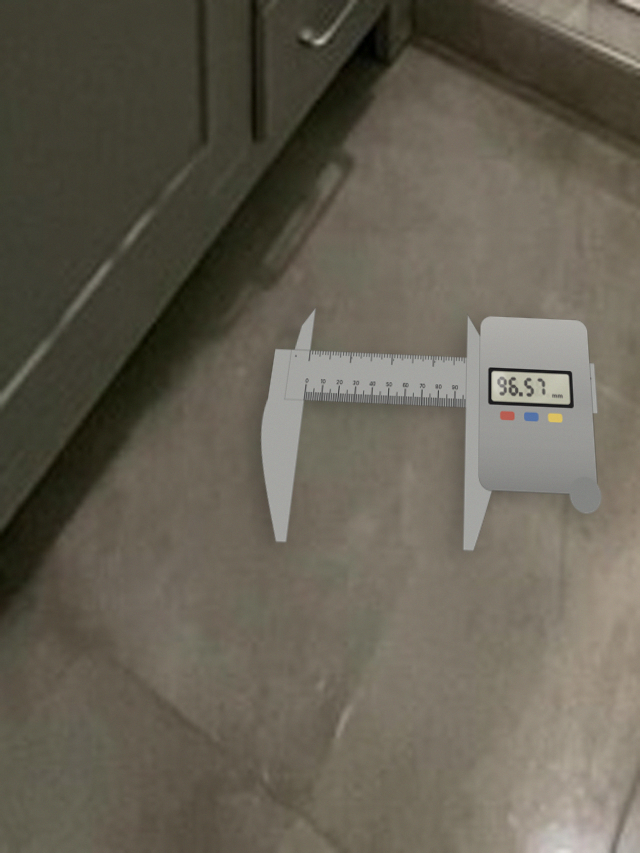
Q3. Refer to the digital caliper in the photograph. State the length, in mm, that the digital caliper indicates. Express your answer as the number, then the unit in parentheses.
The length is 96.57 (mm)
